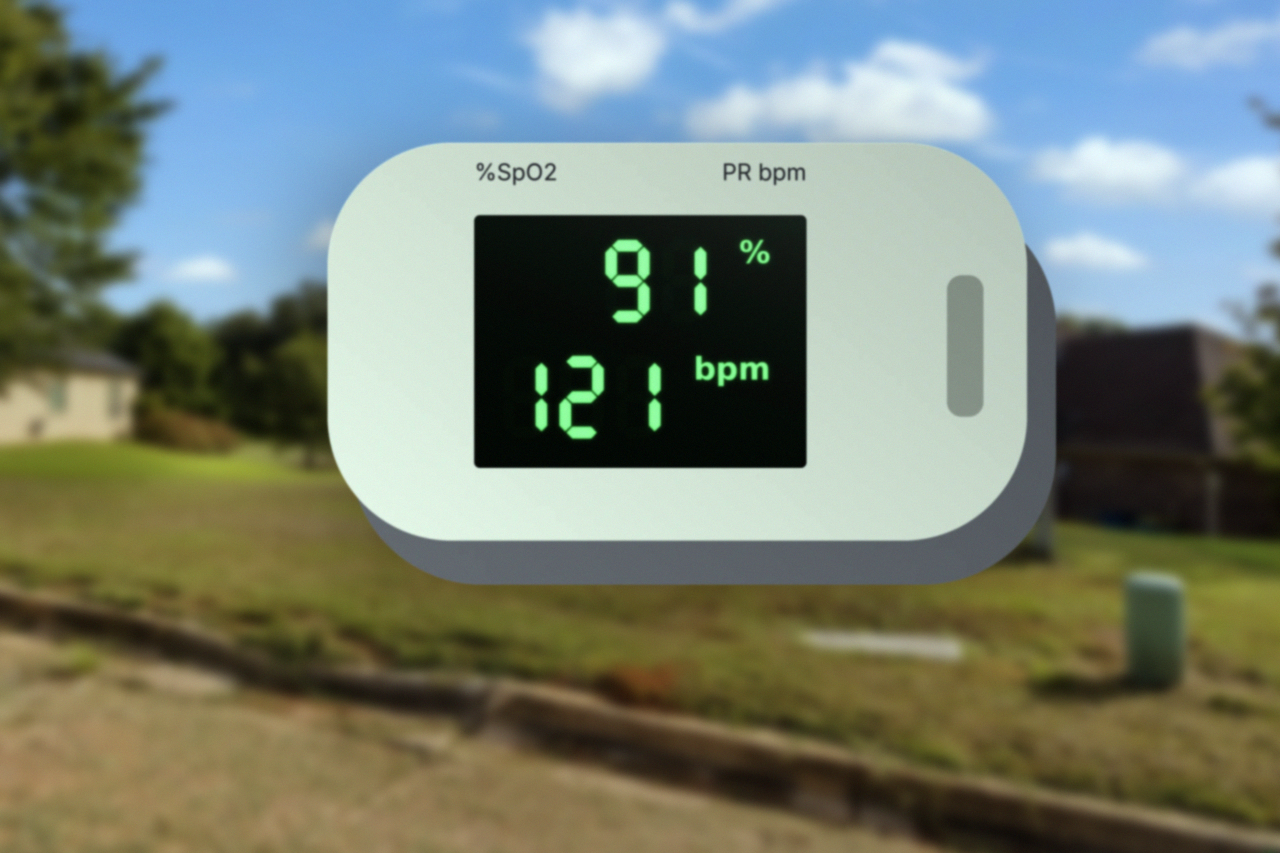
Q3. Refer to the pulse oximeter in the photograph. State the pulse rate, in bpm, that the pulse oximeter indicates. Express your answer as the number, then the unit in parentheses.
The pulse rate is 121 (bpm)
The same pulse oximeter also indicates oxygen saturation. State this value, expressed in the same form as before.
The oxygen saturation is 91 (%)
